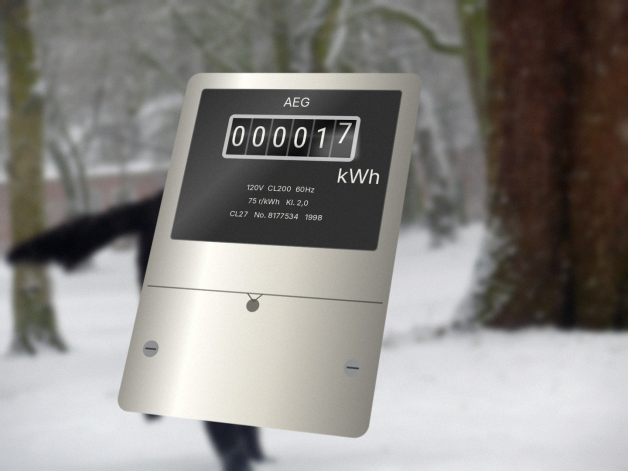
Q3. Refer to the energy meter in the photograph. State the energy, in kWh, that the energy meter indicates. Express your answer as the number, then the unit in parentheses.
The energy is 17 (kWh)
